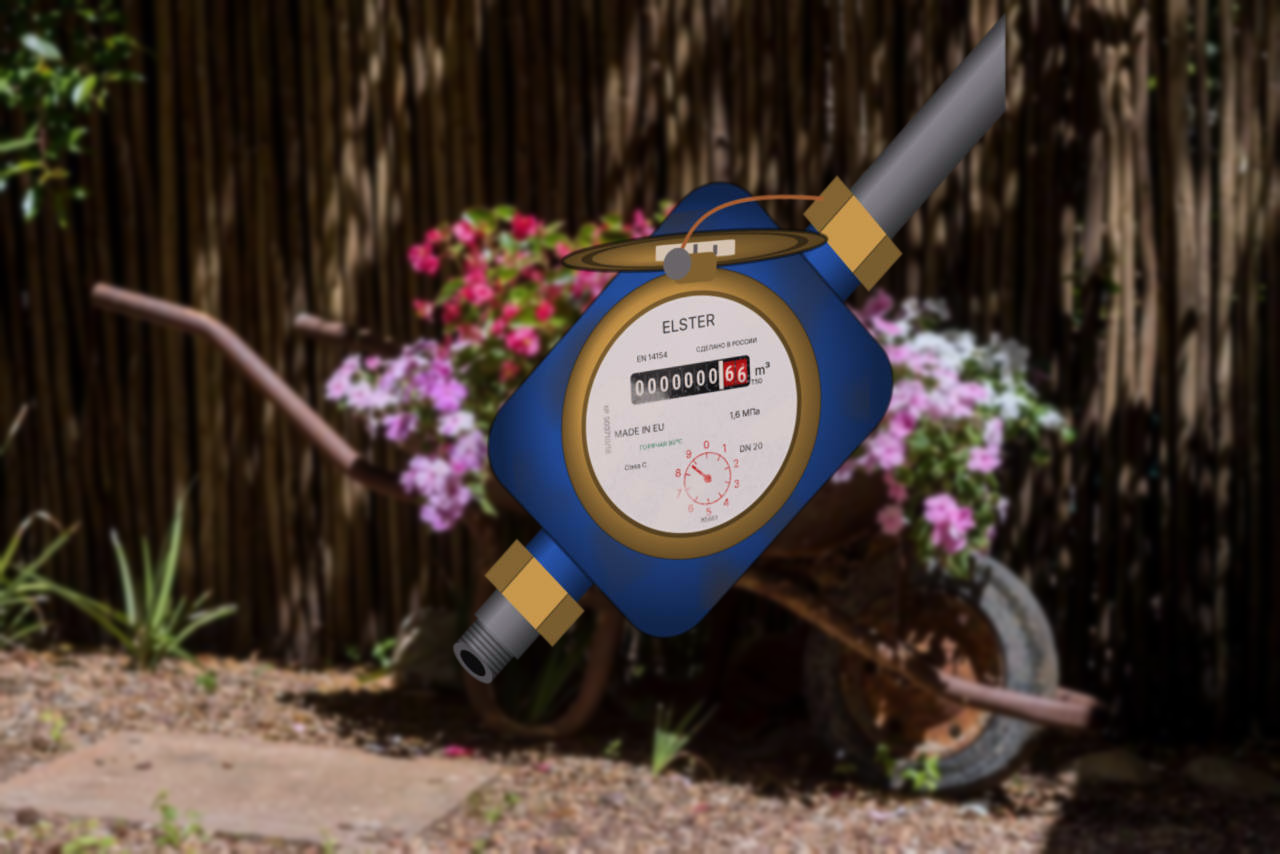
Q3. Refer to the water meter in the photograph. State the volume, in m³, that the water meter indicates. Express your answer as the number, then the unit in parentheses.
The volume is 0.658 (m³)
